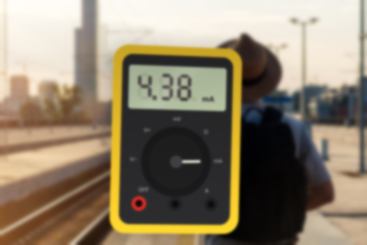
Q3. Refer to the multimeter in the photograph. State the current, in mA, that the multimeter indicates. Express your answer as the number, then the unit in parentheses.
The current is 4.38 (mA)
